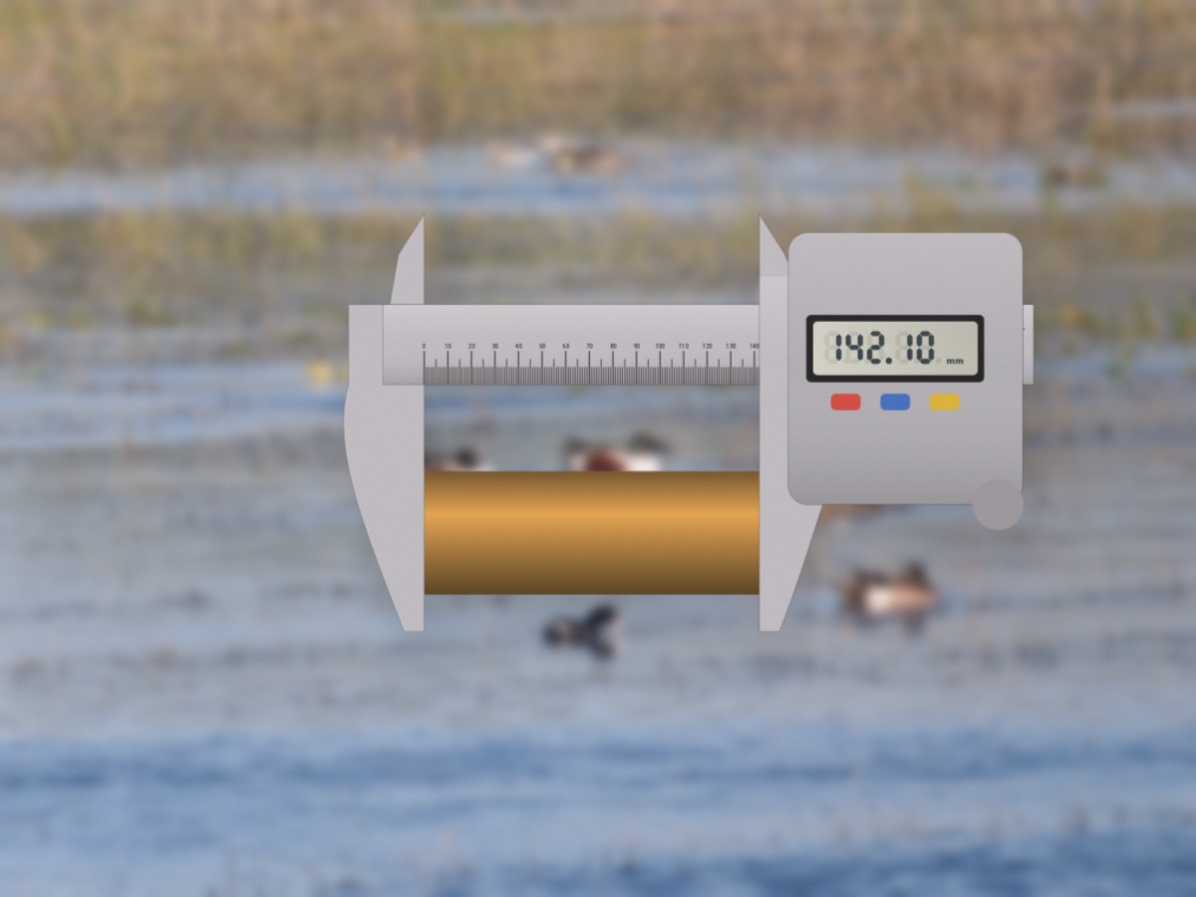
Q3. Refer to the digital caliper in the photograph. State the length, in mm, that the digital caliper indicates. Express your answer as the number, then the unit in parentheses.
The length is 142.10 (mm)
